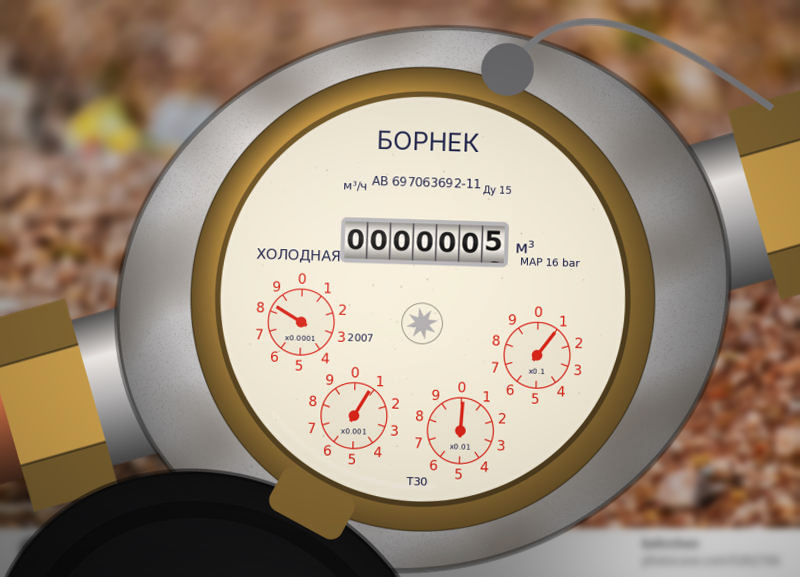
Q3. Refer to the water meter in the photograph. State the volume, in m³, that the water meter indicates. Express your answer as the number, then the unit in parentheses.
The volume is 5.1008 (m³)
